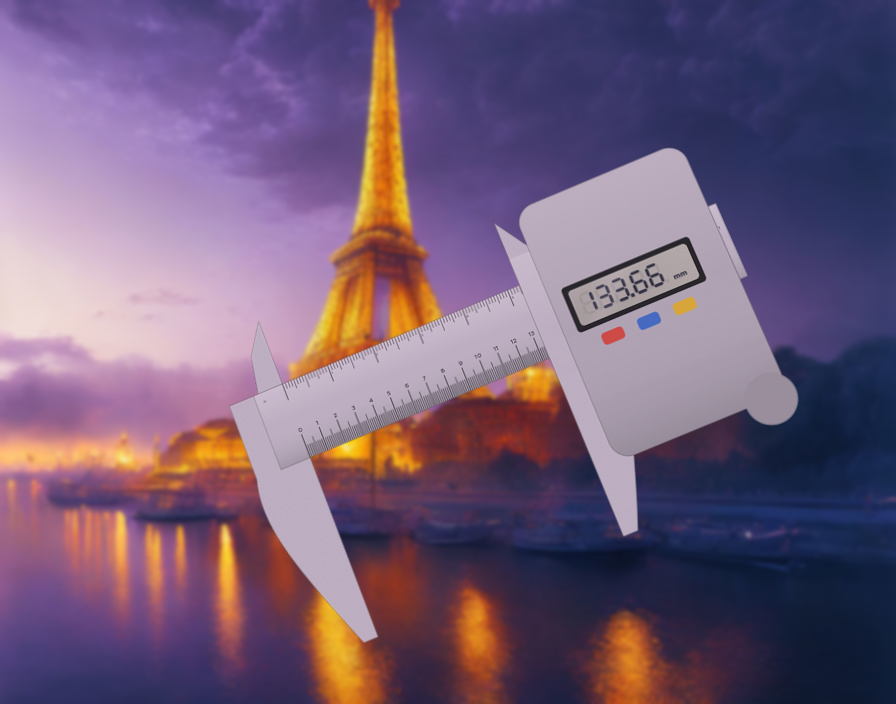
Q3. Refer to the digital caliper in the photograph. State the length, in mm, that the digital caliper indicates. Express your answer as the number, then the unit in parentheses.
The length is 133.66 (mm)
